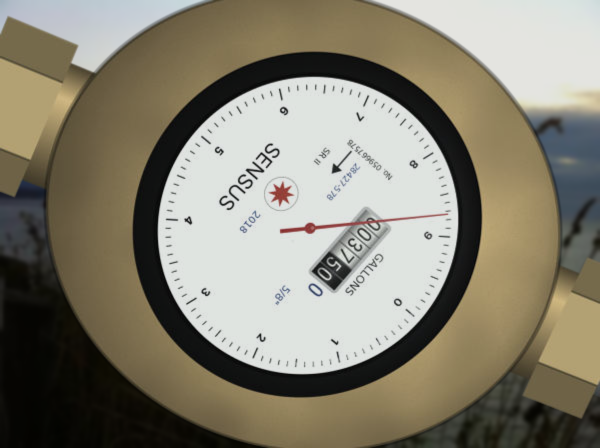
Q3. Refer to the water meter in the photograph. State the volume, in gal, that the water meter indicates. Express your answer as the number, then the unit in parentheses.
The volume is 37498.7 (gal)
